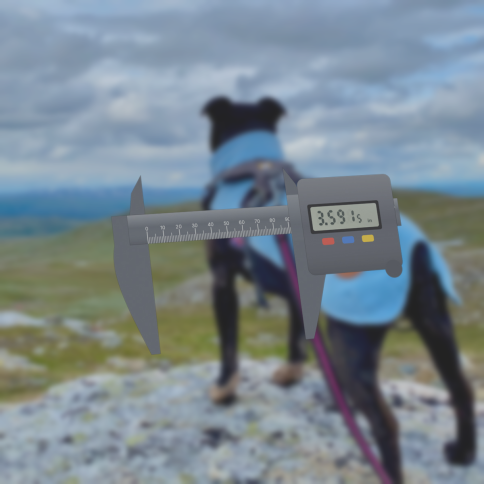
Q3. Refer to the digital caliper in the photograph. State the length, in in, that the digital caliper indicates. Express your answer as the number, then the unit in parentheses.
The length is 3.5915 (in)
